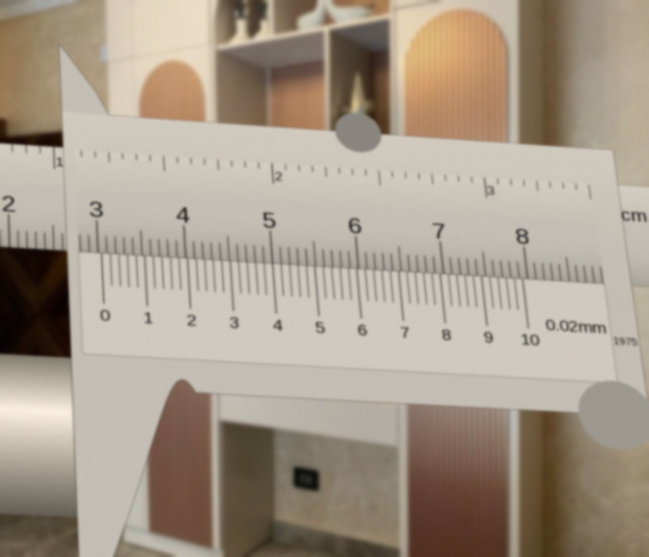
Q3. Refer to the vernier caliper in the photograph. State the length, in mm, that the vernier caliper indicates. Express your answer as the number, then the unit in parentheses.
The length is 30.4 (mm)
